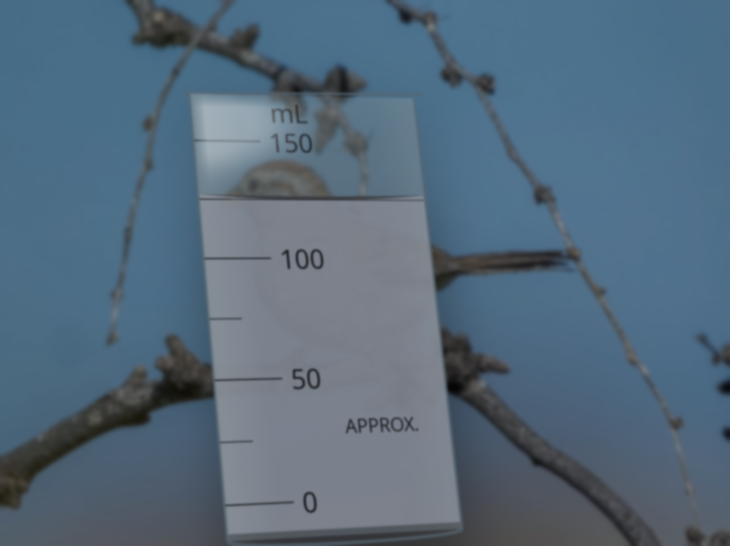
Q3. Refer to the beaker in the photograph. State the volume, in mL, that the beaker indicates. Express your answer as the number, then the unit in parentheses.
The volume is 125 (mL)
